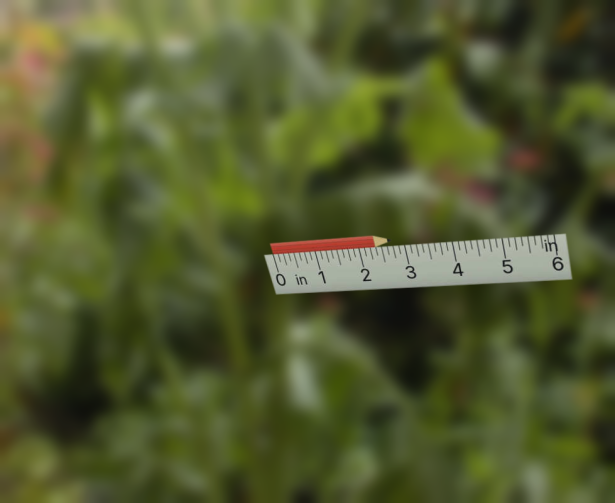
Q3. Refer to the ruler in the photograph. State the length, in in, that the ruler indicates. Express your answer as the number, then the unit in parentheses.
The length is 2.75 (in)
